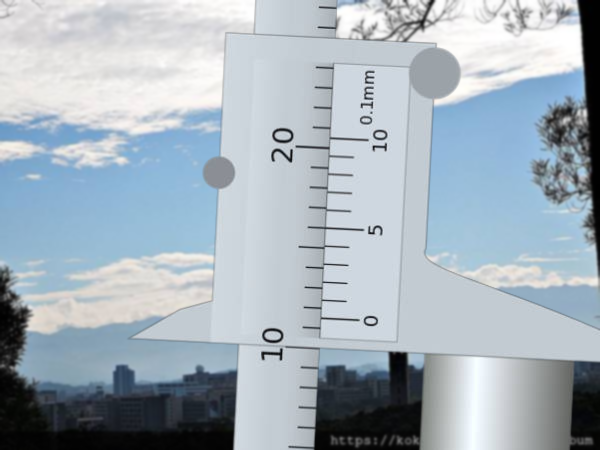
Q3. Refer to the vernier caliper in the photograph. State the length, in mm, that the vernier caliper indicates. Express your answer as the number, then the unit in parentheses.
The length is 11.5 (mm)
